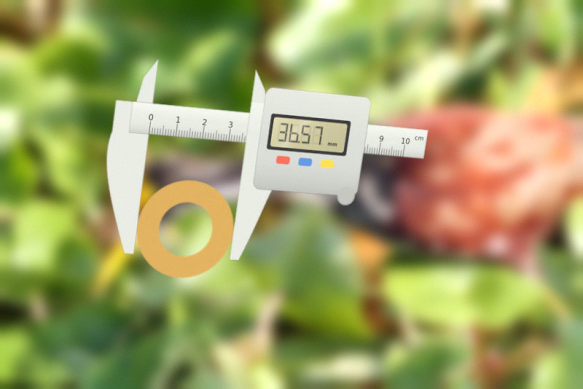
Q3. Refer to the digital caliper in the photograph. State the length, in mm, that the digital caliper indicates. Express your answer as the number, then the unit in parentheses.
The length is 36.57 (mm)
